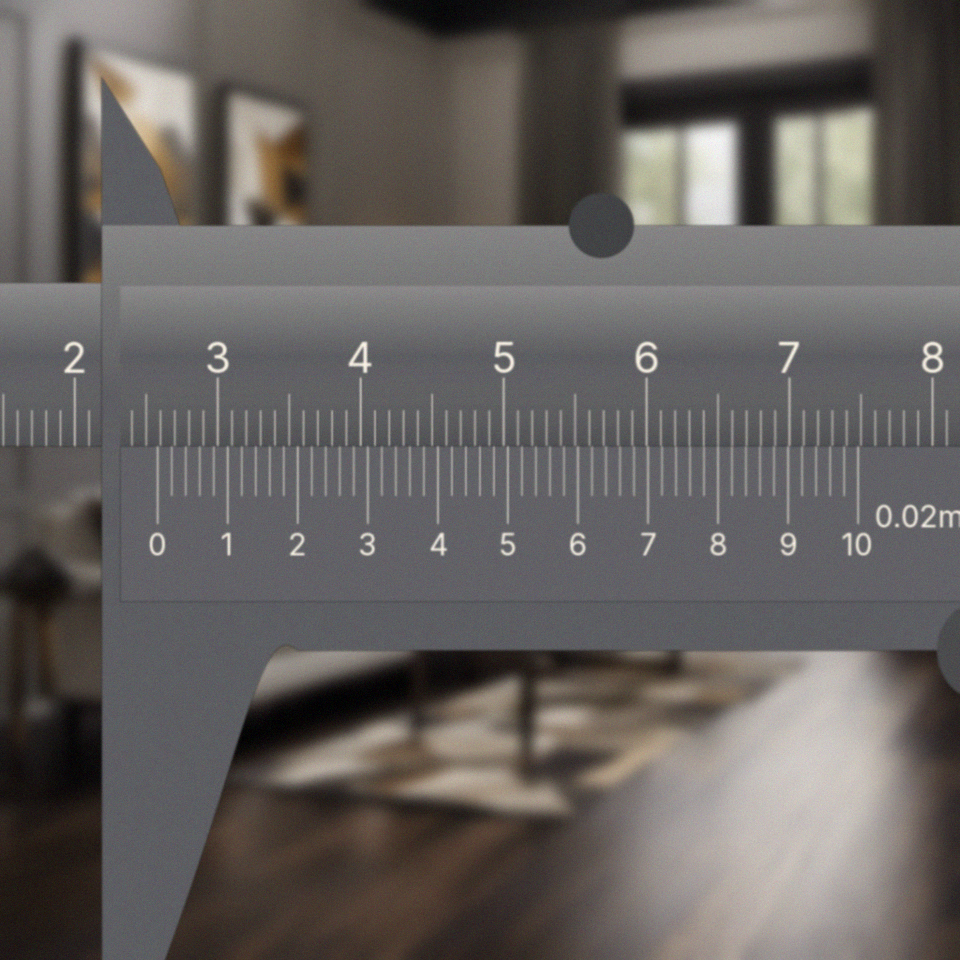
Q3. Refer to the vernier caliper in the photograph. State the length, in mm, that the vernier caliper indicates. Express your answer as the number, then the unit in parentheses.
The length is 25.8 (mm)
